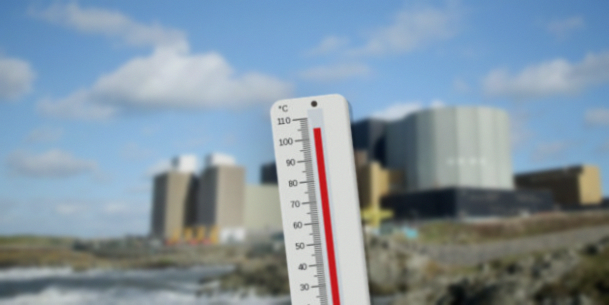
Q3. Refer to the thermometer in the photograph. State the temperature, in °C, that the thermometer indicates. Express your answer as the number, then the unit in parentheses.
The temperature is 105 (°C)
